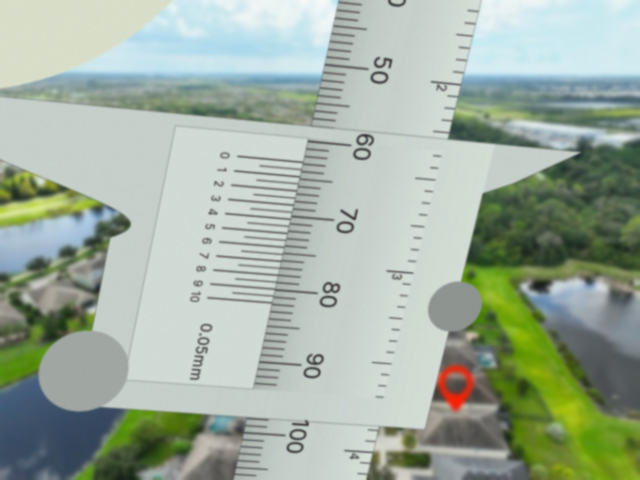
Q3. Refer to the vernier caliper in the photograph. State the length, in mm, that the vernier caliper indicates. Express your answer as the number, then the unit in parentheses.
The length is 62.8 (mm)
